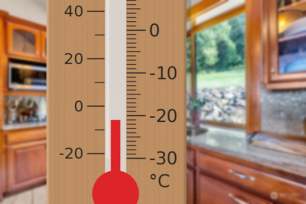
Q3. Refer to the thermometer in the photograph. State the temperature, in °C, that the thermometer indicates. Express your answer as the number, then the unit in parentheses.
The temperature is -21 (°C)
